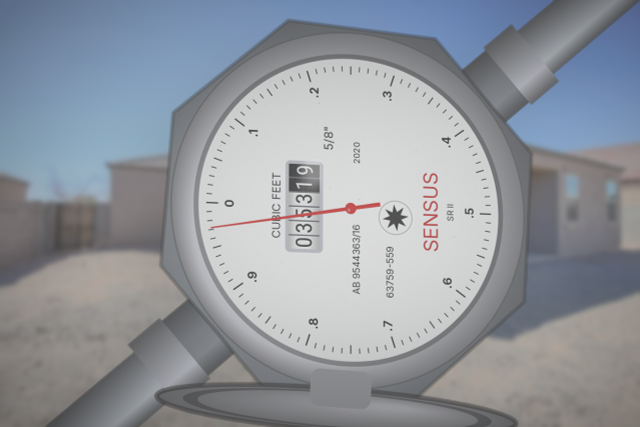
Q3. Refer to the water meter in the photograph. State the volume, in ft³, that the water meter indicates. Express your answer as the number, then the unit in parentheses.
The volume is 35318.97 (ft³)
